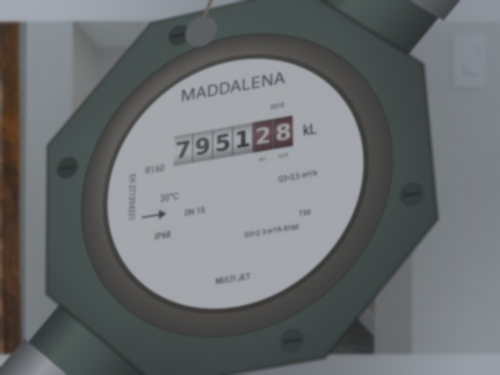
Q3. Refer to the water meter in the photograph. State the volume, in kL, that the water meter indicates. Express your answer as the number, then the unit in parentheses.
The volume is 7951.28 (kL)
